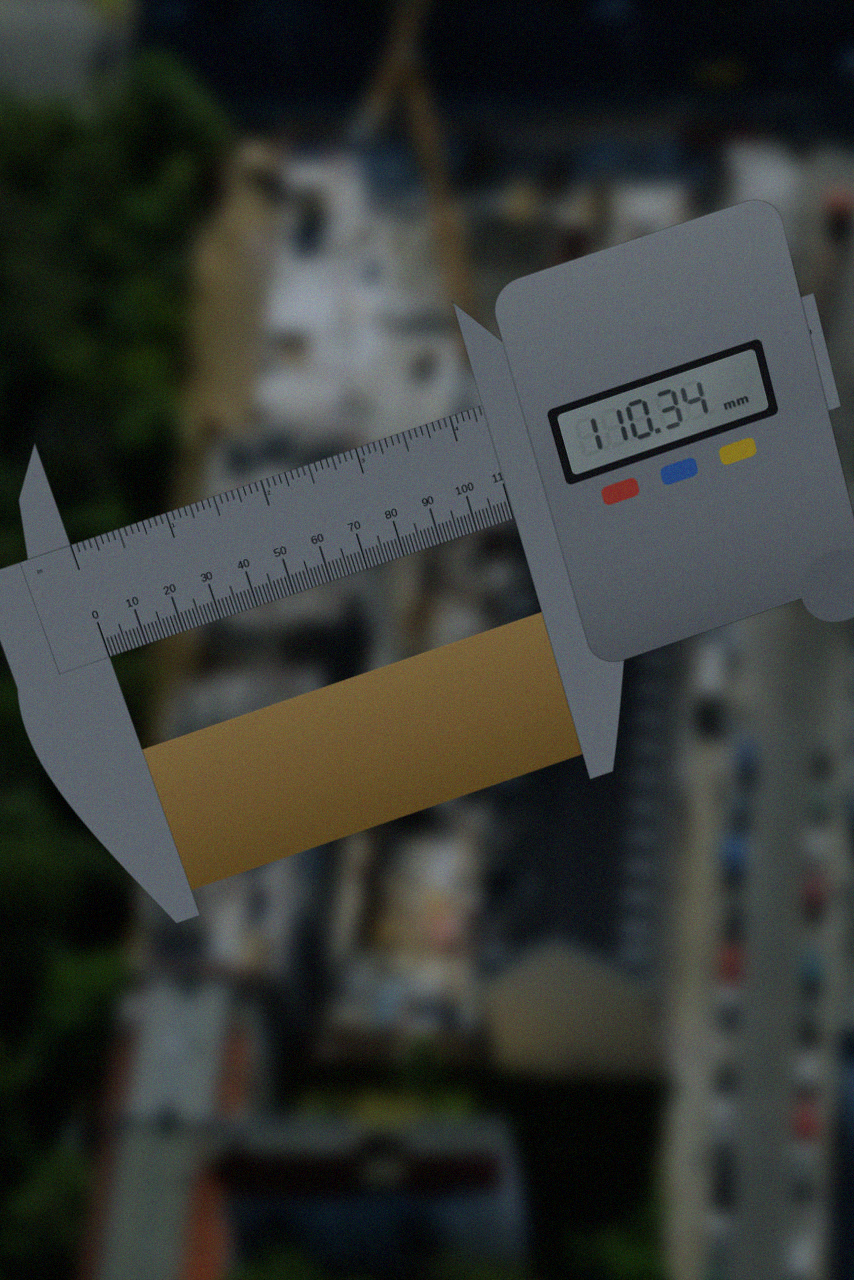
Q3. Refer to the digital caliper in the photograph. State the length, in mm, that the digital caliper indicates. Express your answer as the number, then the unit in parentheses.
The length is 110.34 (mm)
